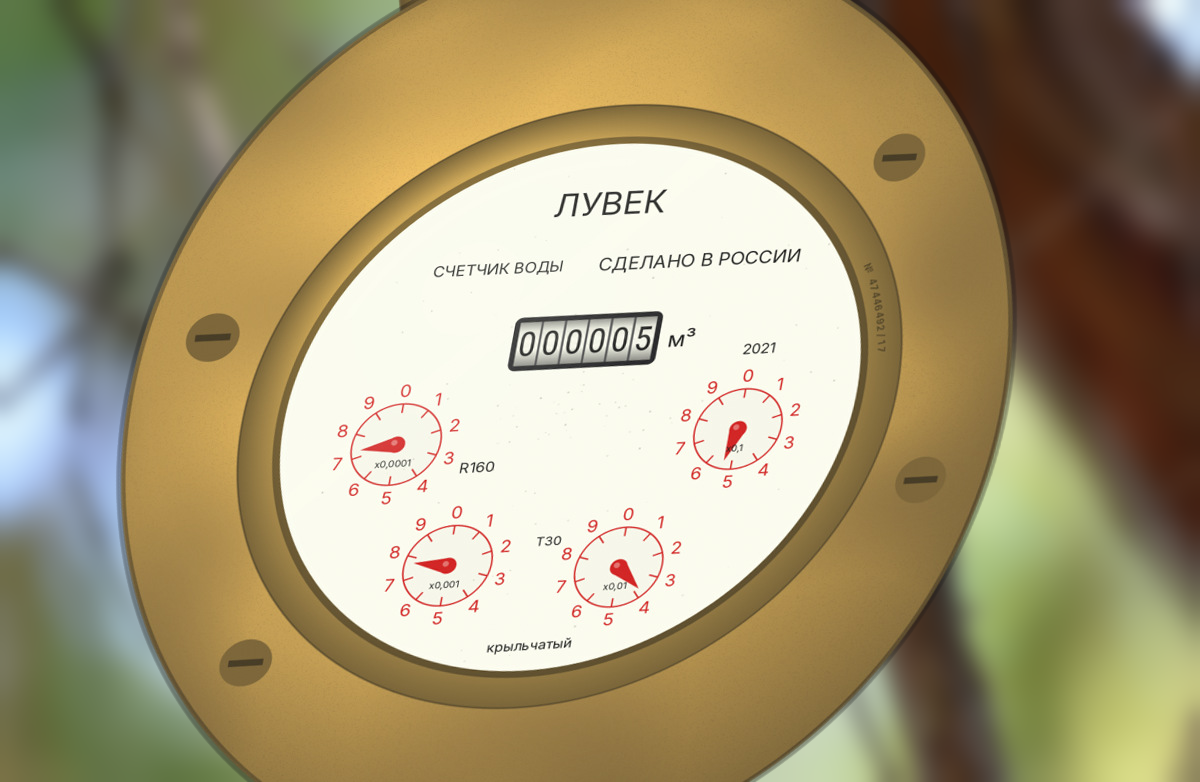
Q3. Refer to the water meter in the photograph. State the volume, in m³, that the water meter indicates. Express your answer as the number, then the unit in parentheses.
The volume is 5.5377 (m³)
